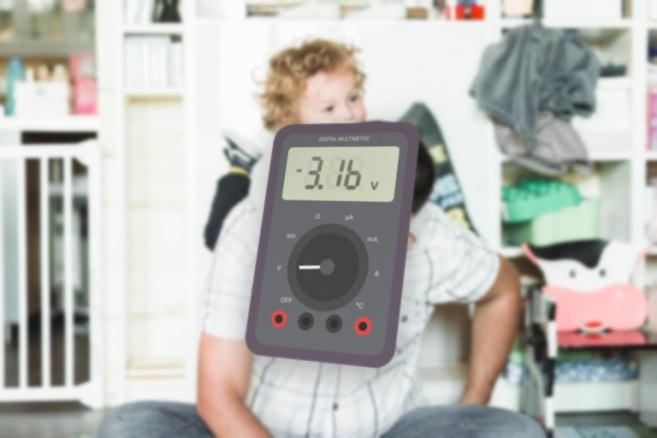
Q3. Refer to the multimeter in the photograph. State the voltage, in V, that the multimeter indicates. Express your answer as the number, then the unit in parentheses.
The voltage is -3.16 (V)
